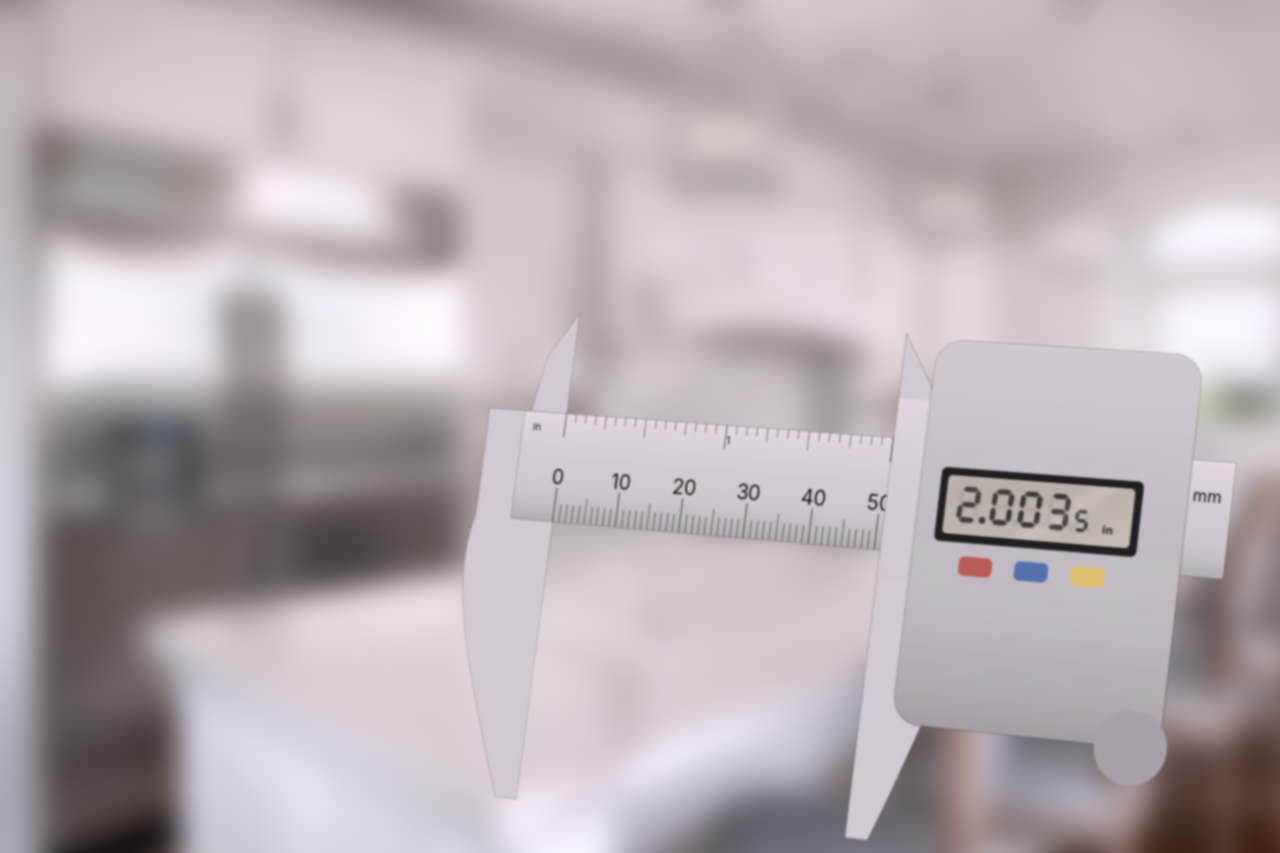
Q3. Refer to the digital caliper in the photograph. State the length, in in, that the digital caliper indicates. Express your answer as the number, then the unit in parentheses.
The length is 2.0035 (in)
